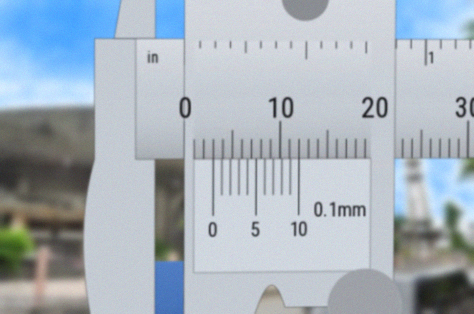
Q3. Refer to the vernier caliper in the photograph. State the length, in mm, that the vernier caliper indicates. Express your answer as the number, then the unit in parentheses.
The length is 3.0 (mm)
